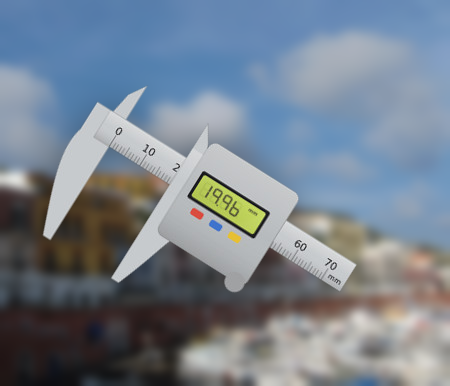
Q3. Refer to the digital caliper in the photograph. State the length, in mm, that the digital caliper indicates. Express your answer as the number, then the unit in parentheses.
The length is 19.96 (mm)
